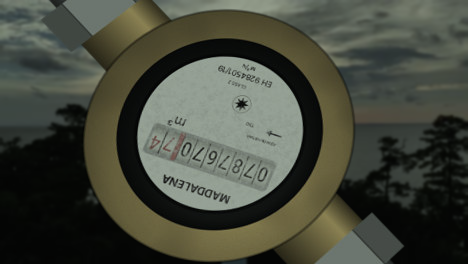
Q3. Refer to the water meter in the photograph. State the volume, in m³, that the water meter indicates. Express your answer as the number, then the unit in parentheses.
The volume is 787670.74 (m³)
